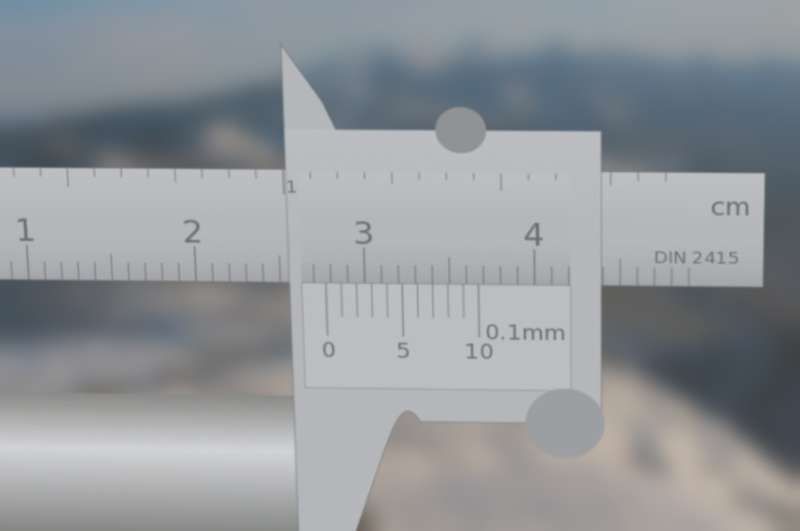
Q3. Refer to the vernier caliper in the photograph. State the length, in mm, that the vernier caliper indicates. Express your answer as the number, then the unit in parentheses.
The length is 27.7 (mm)
